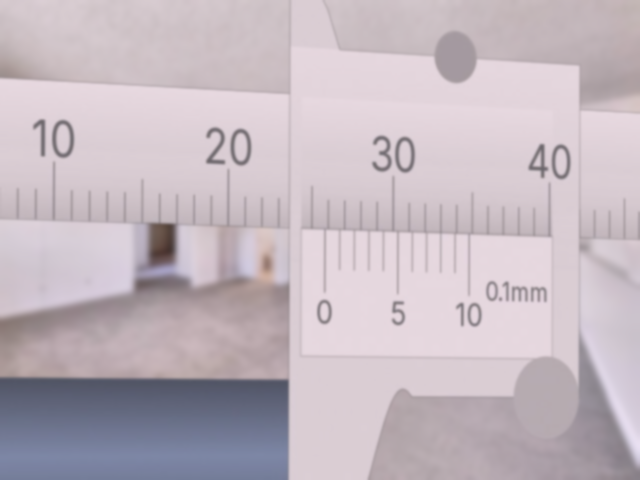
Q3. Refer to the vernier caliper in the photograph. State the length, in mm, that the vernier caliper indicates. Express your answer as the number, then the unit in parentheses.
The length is 25.8 (mm)
